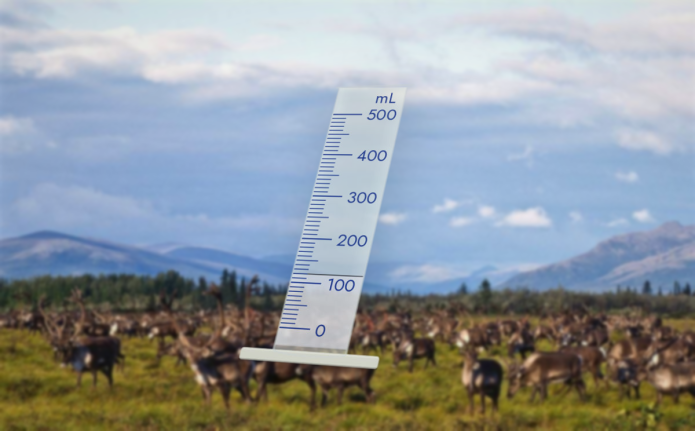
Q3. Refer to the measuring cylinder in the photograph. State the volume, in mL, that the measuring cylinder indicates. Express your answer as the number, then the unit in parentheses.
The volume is 120 (mL)
